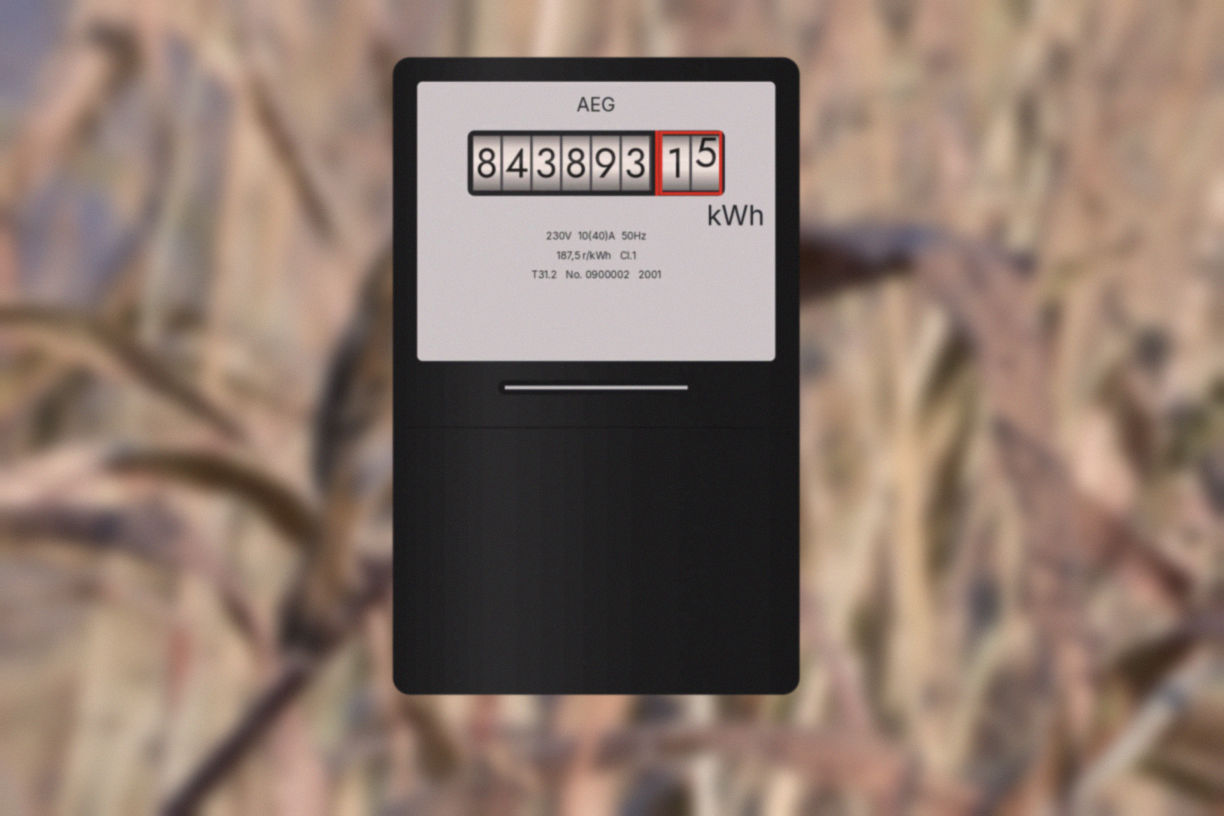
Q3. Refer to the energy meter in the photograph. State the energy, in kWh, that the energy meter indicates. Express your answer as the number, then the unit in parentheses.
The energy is 843893.15 (kWh)
